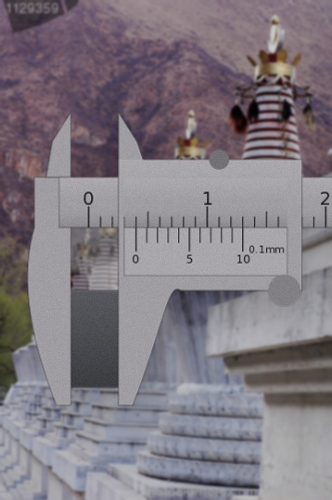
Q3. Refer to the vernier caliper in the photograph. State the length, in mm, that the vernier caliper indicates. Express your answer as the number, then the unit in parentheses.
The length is 4.0 (mm)
